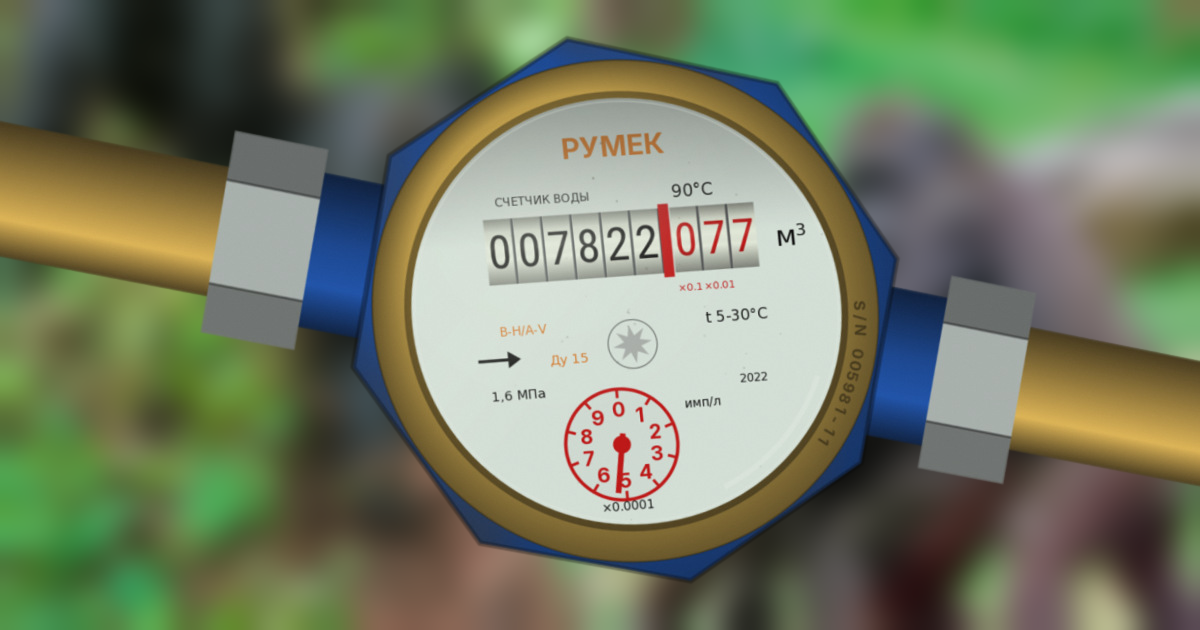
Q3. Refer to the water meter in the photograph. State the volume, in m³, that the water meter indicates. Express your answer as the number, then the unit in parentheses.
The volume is 7822.0775 (m³)
